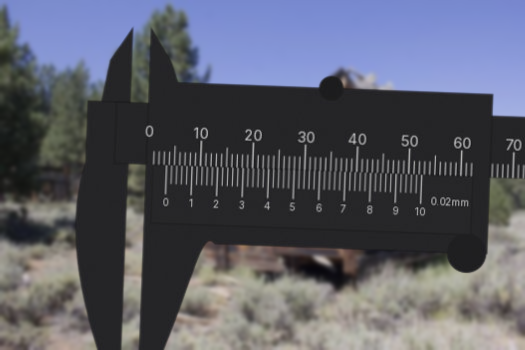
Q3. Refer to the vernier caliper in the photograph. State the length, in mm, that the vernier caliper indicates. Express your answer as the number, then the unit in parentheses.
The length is 3.5 (mm)
